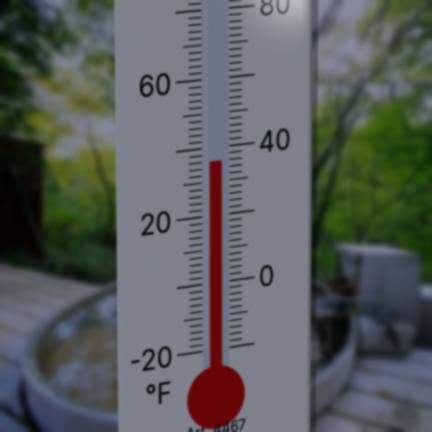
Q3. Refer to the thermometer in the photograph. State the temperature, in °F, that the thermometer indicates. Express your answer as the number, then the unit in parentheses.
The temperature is 36 (°F)
